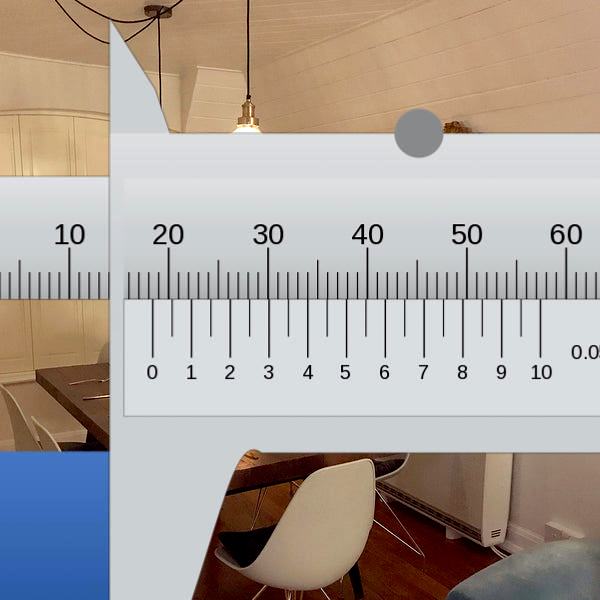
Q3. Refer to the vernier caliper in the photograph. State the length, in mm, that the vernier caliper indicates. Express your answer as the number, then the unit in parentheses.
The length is 18.4 (mm)
